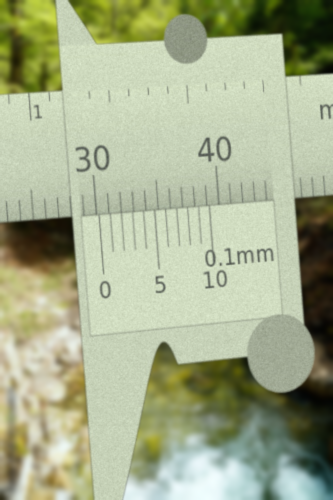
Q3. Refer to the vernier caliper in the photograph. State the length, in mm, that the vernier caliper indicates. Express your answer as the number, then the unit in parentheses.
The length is 30.2 (mm)
